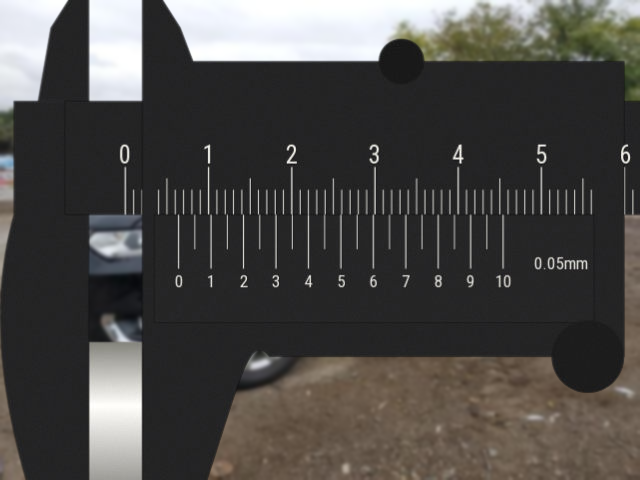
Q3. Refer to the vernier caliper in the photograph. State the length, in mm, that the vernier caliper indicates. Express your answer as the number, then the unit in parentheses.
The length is 6.4 (mm)
